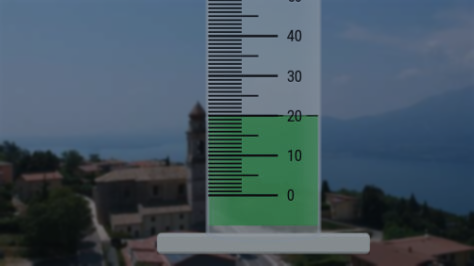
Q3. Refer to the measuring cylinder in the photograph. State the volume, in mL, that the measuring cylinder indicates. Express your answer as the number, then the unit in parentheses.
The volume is 20 (mL)
